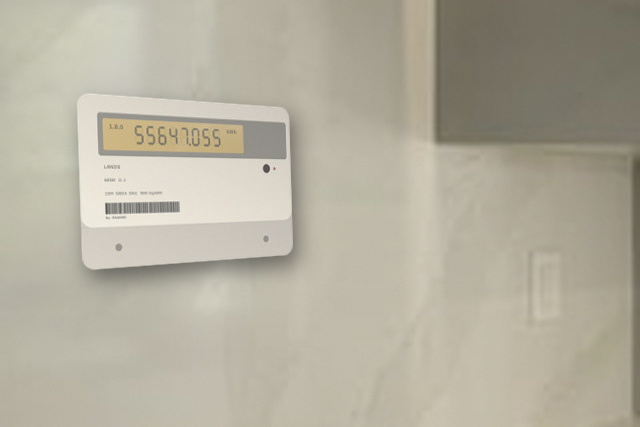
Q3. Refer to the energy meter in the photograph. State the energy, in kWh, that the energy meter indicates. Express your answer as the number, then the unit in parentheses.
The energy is 55647.055 (kWh)
